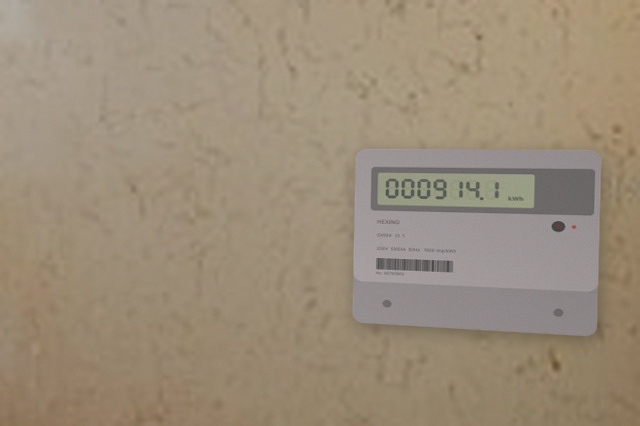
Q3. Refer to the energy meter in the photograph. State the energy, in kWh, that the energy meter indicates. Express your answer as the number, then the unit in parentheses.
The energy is 914.1 (kWh)
